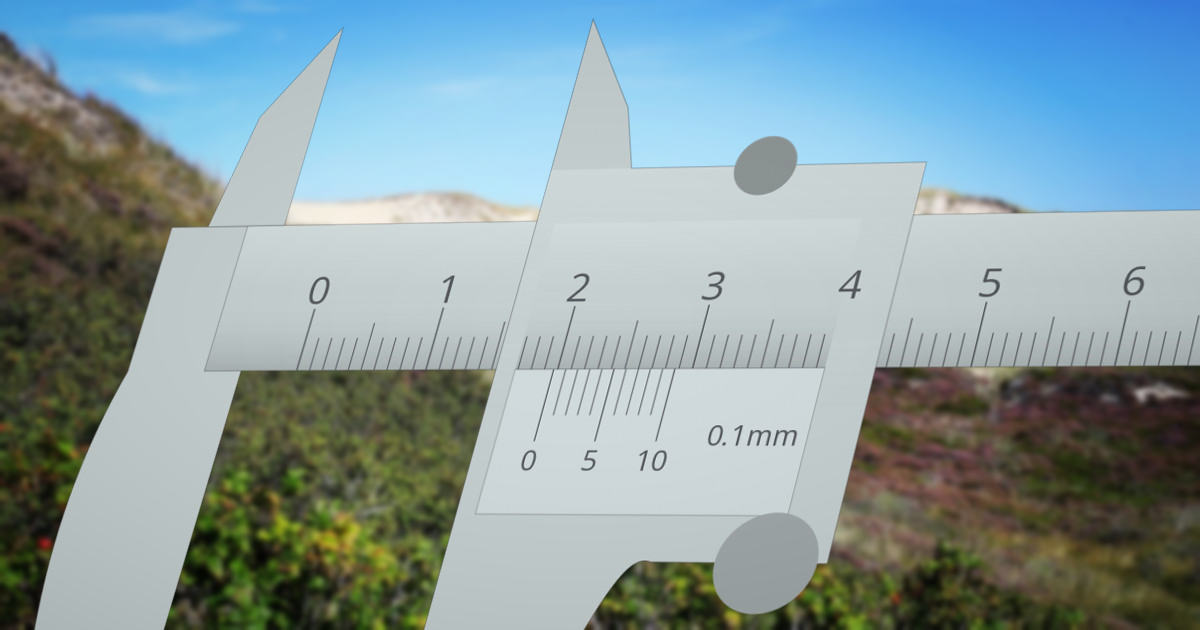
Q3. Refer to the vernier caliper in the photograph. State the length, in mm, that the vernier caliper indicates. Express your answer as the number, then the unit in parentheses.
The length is 19.7 (mm)
